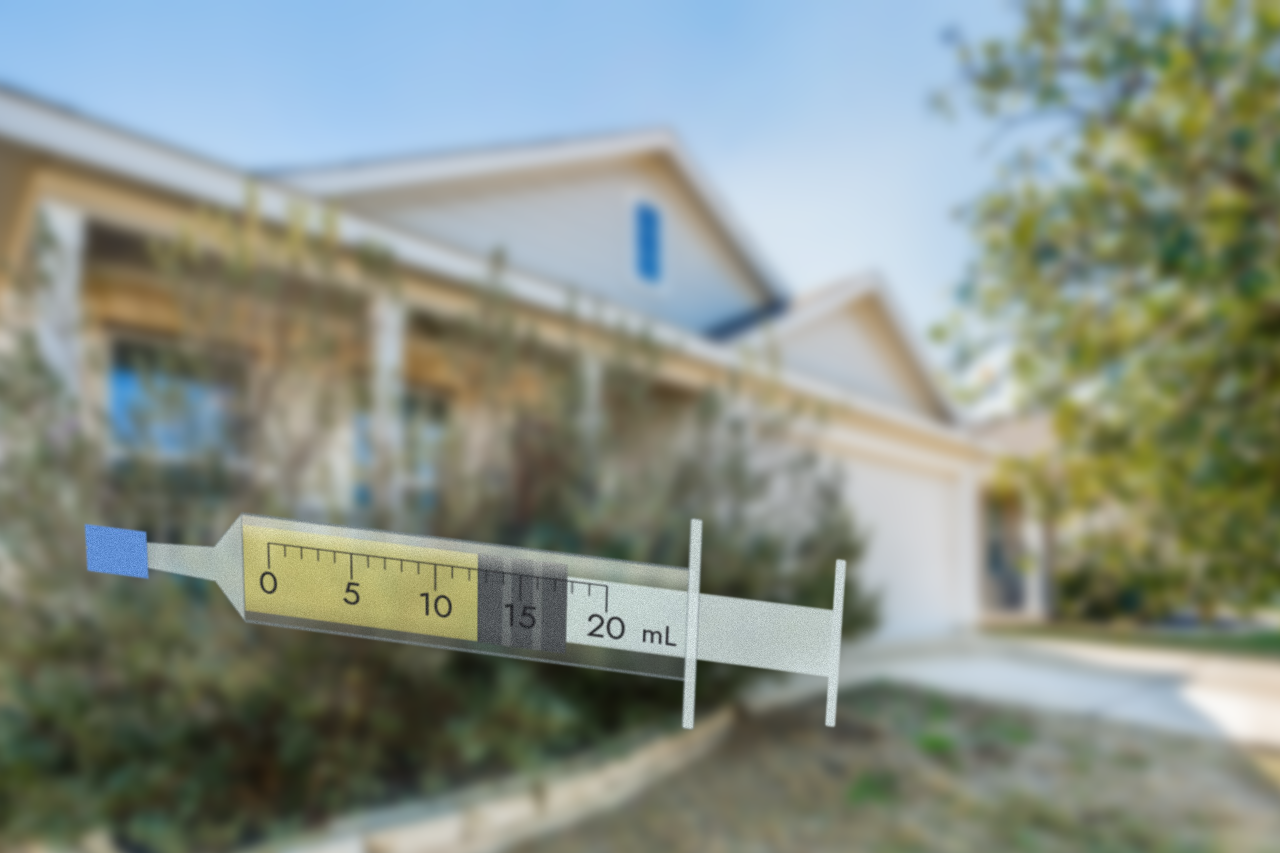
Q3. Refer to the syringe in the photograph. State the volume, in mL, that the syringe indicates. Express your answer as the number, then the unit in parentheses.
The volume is 12.5 (mL)
